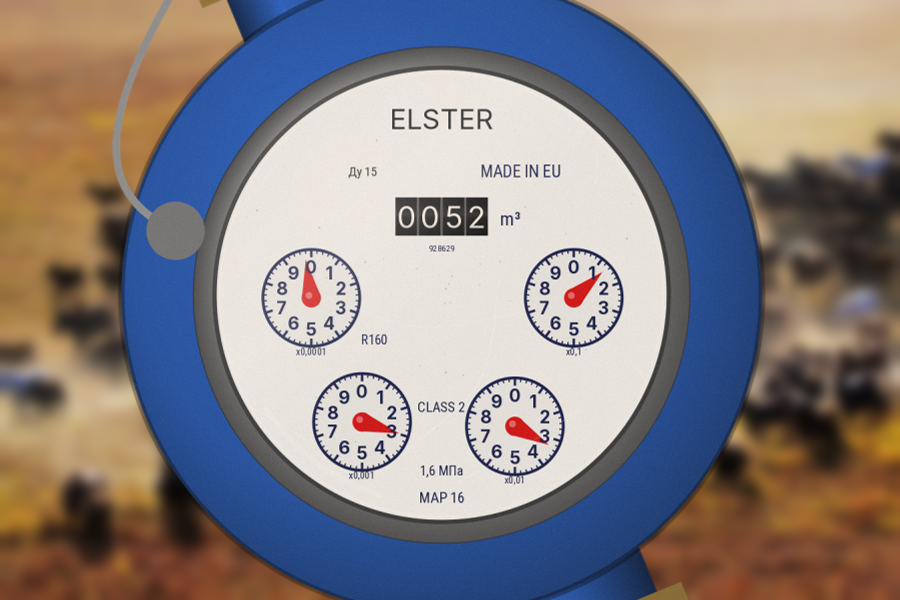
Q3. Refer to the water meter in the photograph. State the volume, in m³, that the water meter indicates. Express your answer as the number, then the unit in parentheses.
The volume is 52.1329 (m³)
